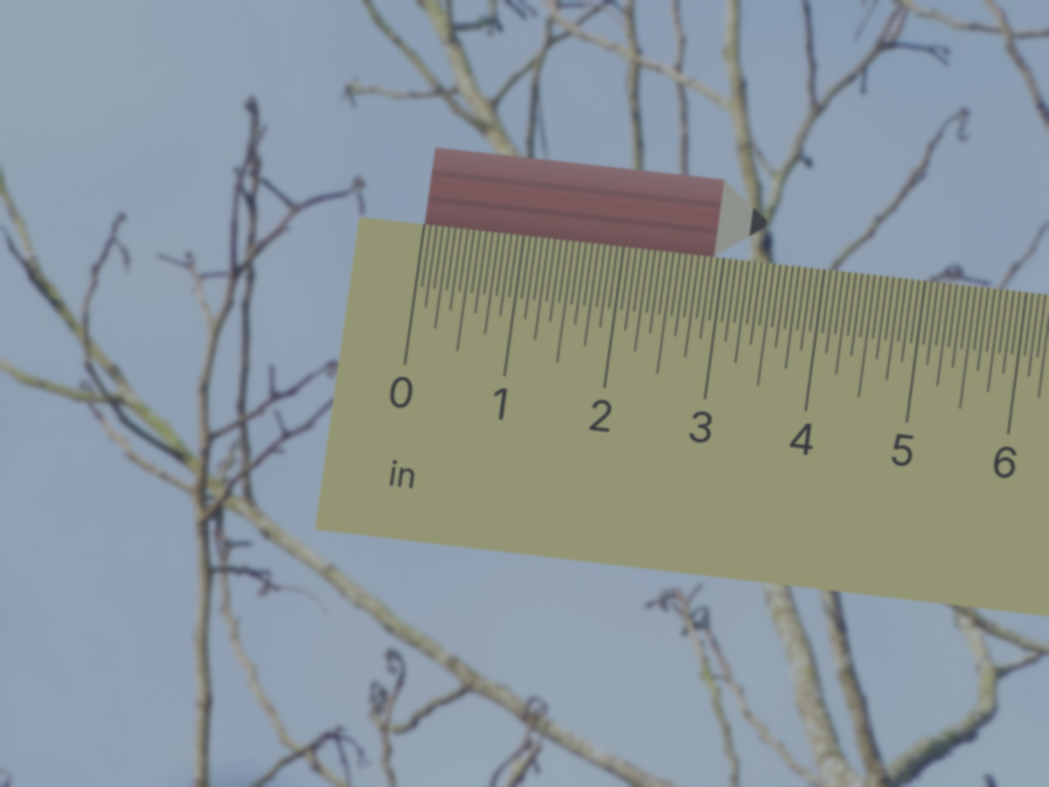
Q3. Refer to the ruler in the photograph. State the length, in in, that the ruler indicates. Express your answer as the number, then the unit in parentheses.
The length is 3.375 (in)
